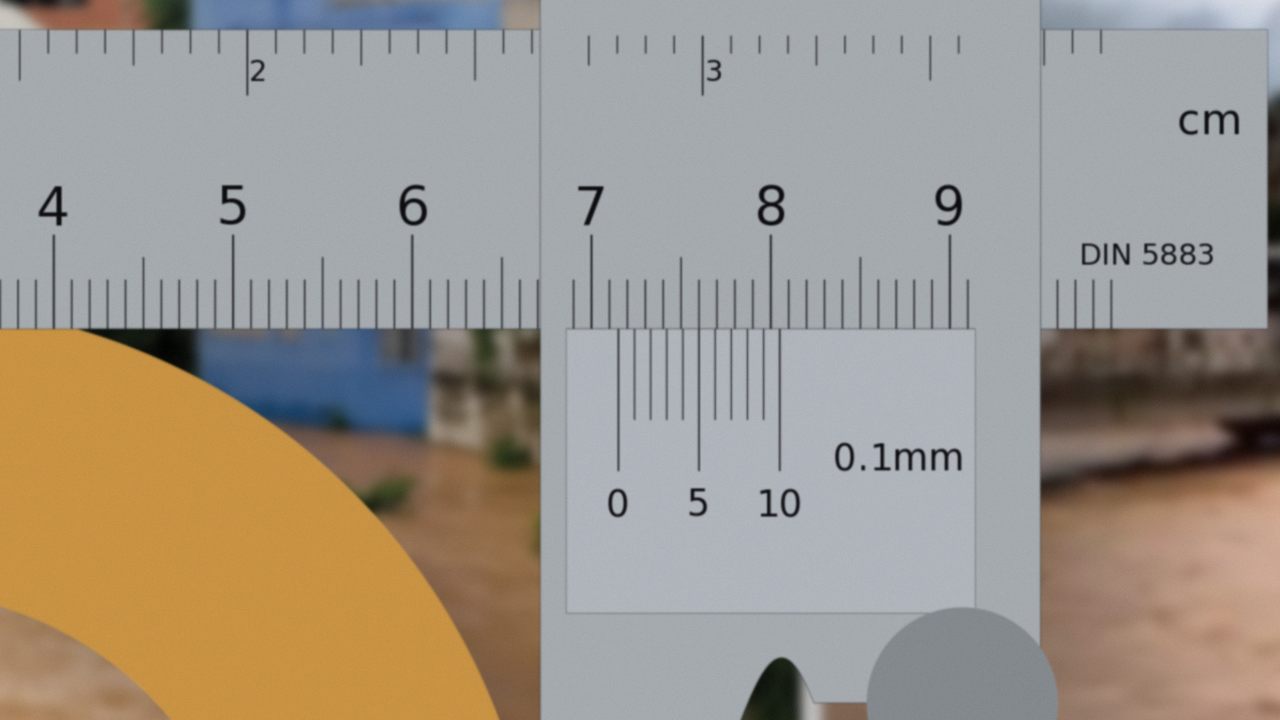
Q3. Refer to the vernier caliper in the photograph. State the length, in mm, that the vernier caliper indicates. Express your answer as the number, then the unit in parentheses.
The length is 71.5 (mm)
